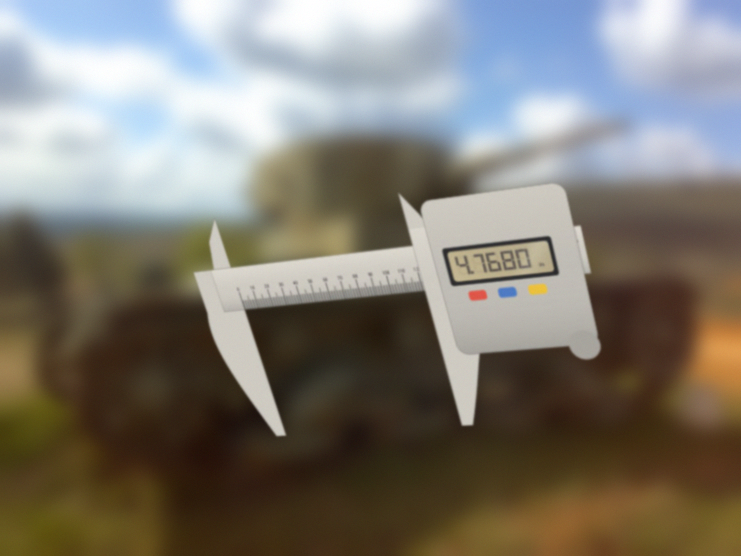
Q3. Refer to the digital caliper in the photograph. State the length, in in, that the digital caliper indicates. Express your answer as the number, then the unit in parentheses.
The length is 4.7680 (in)
